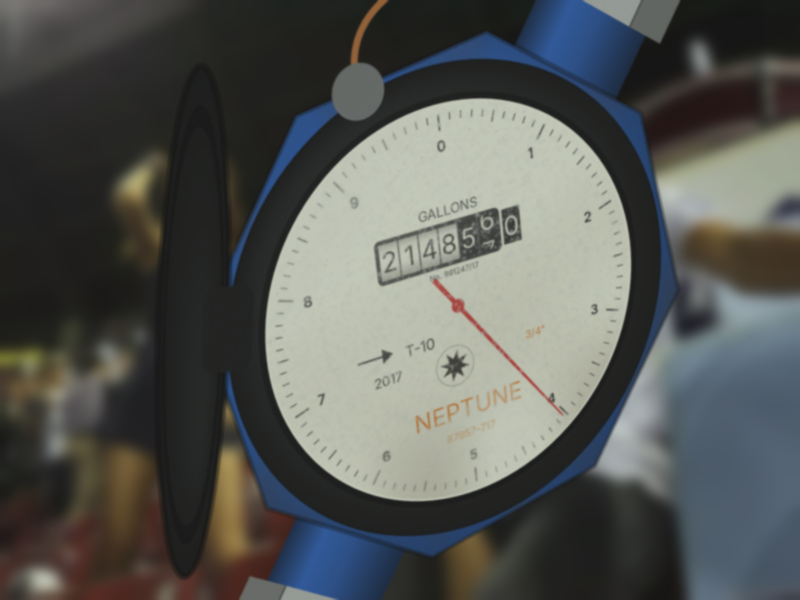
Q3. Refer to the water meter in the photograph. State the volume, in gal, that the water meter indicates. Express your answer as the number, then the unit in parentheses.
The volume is 2148564.0 (gal)
